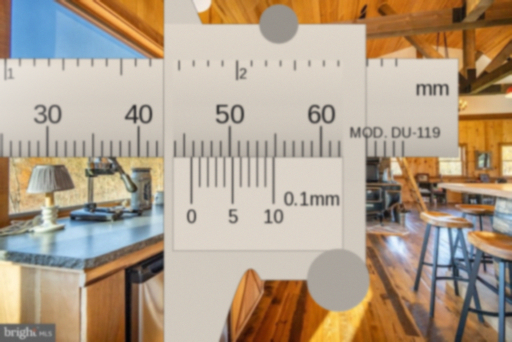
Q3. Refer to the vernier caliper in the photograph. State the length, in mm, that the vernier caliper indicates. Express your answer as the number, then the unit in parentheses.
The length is 45.8 (mm)
